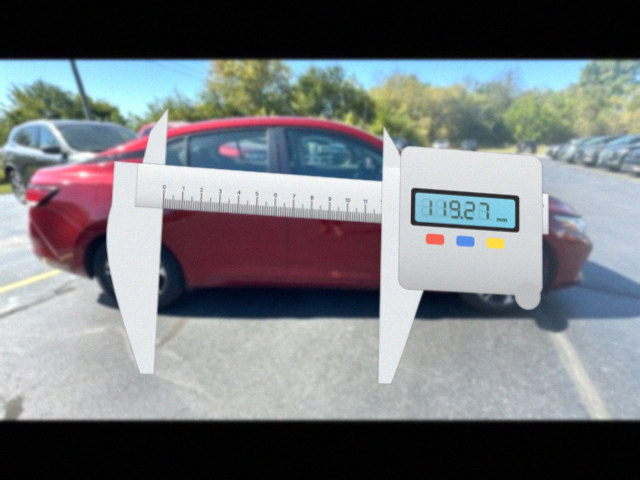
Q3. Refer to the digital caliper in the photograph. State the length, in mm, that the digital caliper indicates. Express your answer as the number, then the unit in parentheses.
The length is 119.27 (mm)
